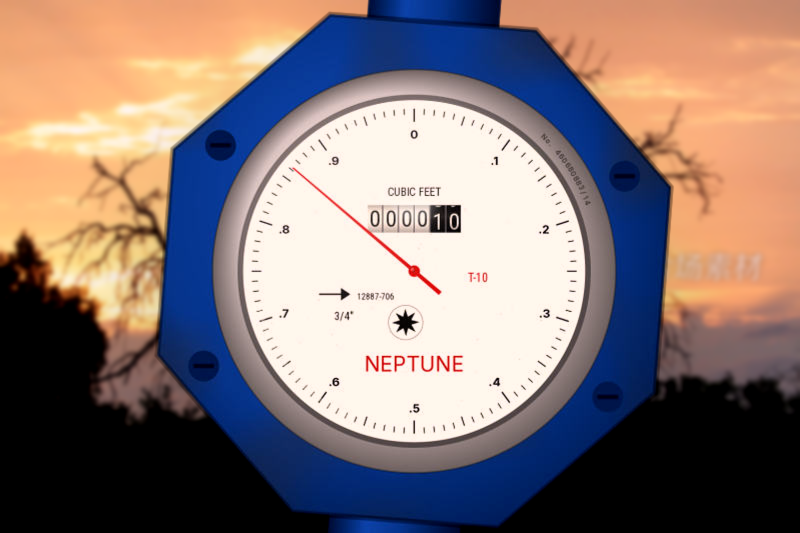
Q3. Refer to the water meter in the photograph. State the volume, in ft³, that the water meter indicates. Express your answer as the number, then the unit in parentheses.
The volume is 9.86 (ft³)
